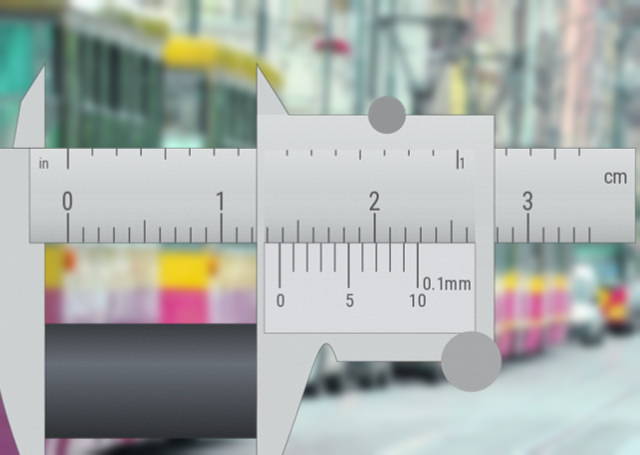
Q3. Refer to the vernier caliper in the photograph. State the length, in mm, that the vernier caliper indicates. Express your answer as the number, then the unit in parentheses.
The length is 13.8 (mm)
